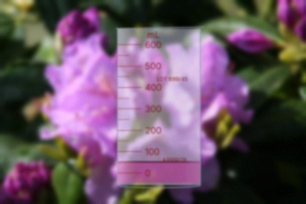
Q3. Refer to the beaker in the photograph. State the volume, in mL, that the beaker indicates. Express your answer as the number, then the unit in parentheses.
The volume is 50 (mL)
